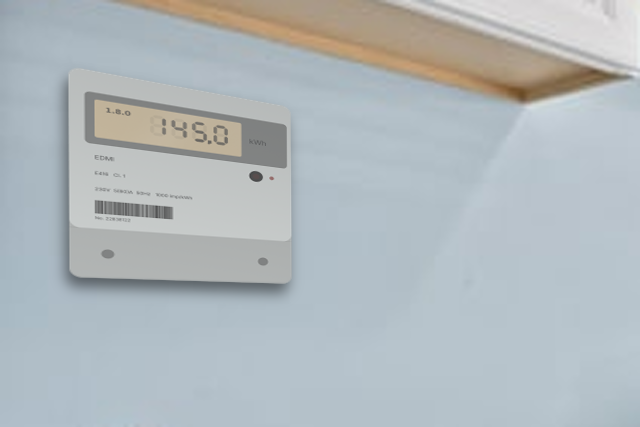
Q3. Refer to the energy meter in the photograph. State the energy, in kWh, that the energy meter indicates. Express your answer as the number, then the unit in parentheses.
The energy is 145.0 (kWh)
